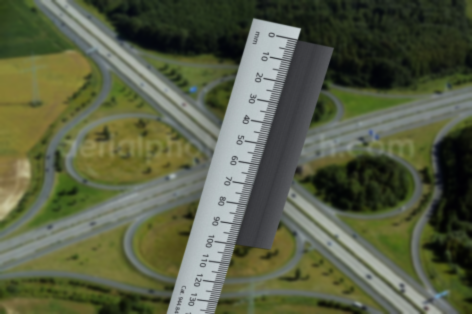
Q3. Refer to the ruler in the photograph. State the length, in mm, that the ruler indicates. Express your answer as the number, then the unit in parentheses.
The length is 100 (mm)
